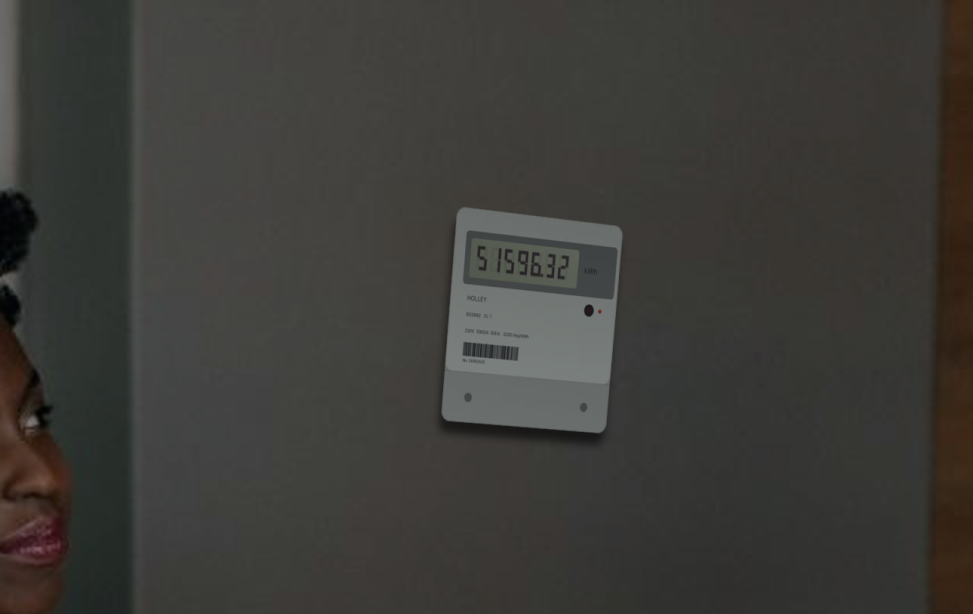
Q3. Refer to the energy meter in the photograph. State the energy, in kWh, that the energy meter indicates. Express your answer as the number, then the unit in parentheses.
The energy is 51596.32 (kWh)
